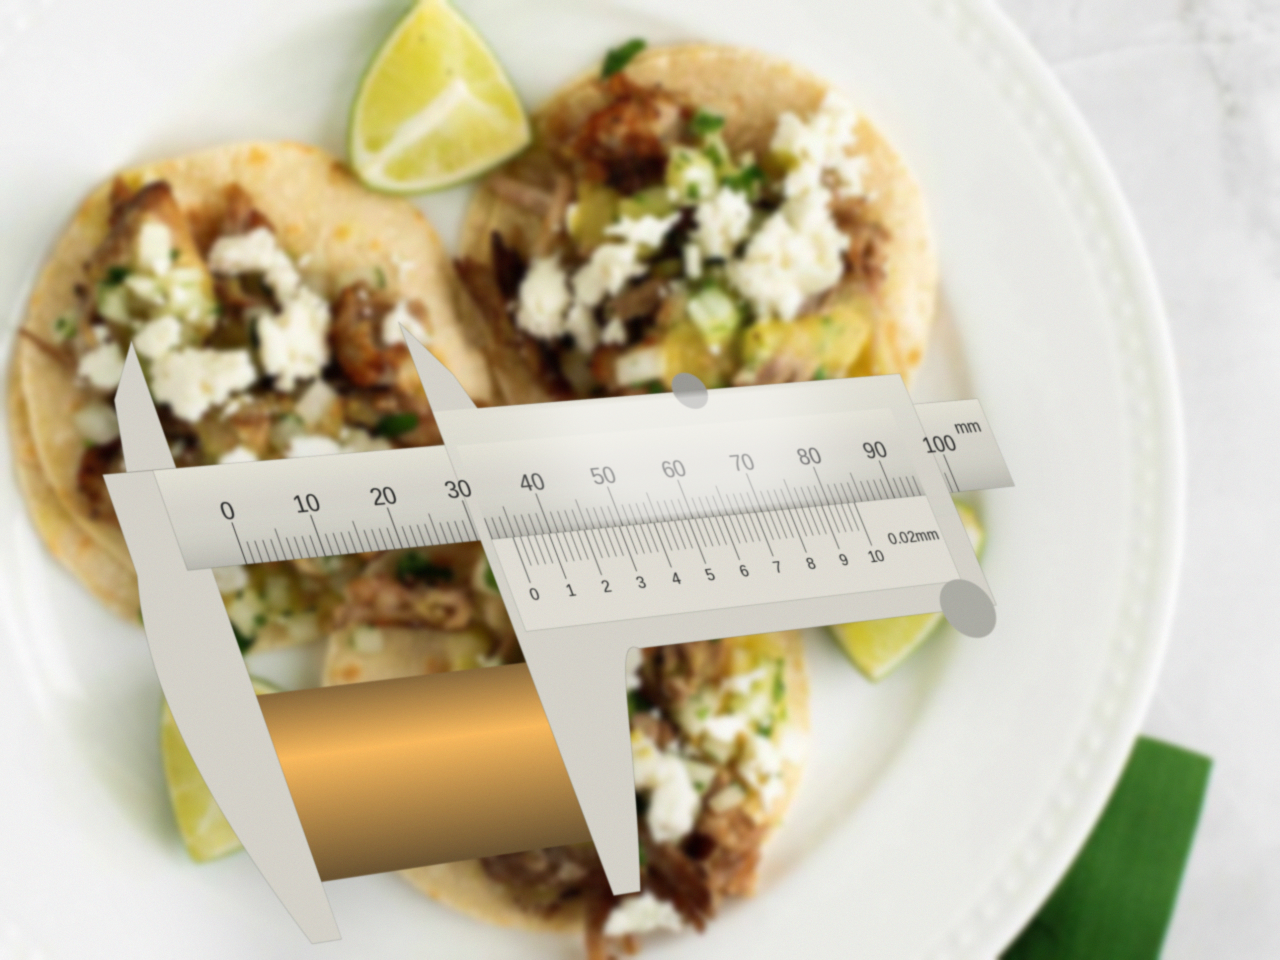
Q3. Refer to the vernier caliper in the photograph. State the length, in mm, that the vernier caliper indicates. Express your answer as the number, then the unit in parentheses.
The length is 34.8 (mm)
